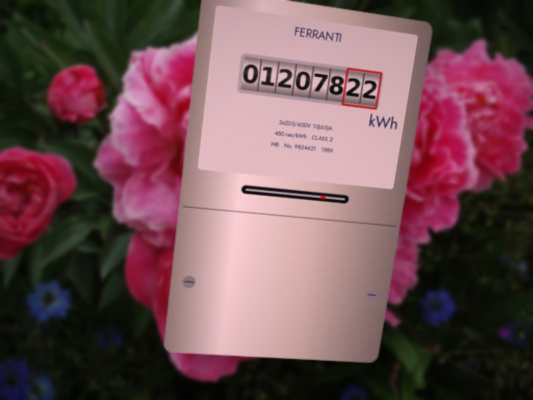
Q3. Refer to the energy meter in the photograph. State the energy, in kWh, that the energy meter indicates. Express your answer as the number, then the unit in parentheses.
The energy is 12078.22 (kWh)
